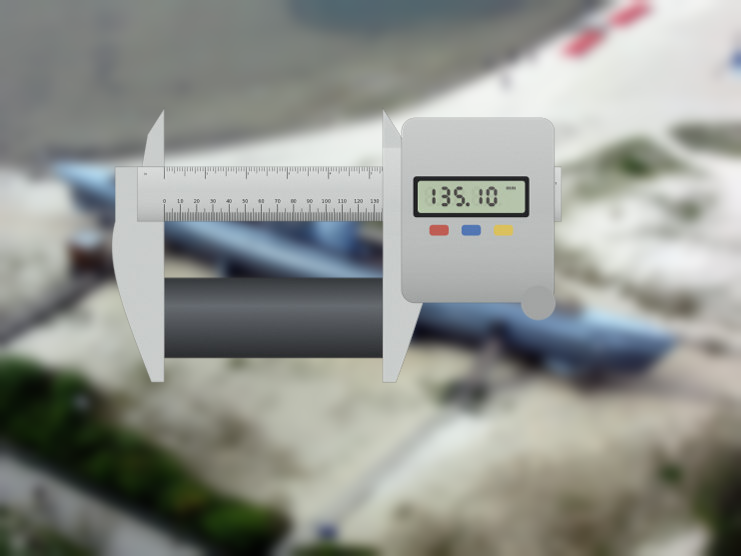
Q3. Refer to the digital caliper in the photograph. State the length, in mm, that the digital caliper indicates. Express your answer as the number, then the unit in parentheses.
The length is 135.10 (mm)
